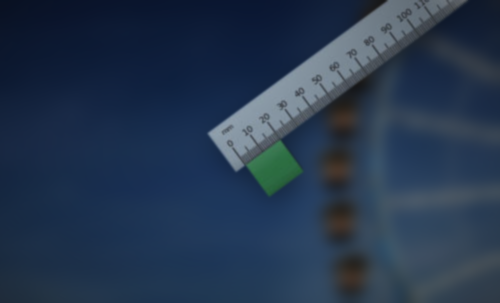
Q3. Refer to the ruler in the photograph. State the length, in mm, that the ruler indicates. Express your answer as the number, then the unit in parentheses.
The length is 20 (mm)
